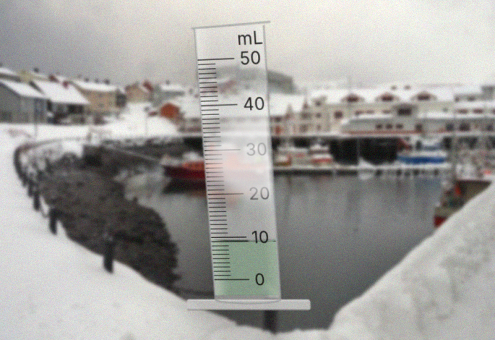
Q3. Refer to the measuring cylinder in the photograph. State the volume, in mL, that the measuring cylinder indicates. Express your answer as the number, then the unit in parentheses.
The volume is 9 (mL)
